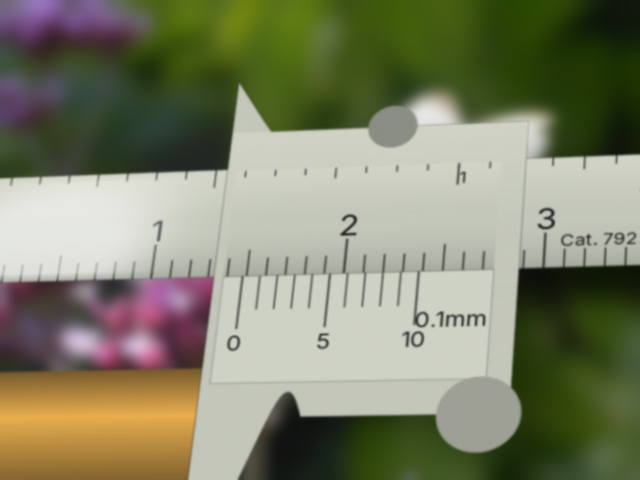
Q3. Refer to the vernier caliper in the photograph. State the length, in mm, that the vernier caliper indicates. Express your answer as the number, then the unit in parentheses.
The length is 14.8 (mm)
